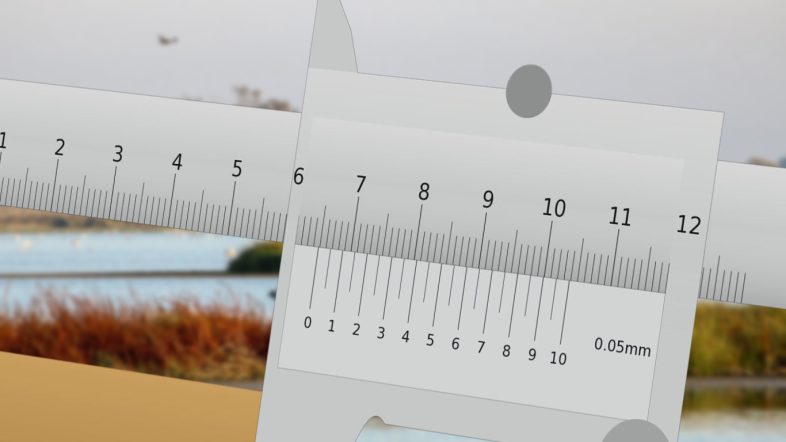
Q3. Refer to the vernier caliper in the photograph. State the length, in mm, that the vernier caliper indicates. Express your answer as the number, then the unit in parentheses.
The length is 64.8 (mm)
